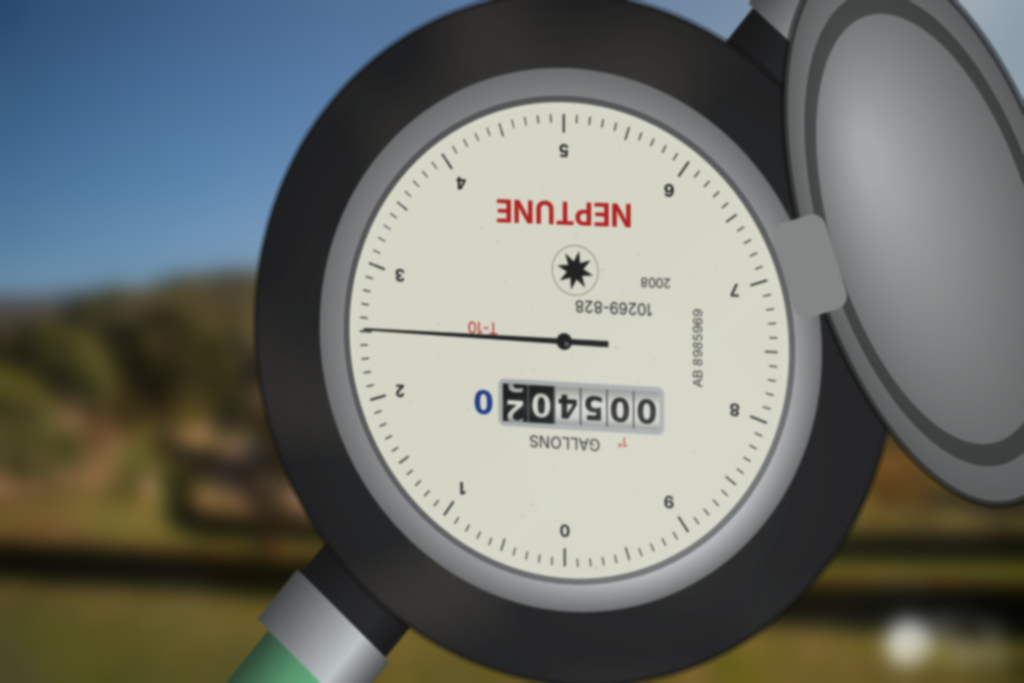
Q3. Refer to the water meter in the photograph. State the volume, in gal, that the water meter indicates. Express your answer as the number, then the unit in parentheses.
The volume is 54022.5 (gal)
